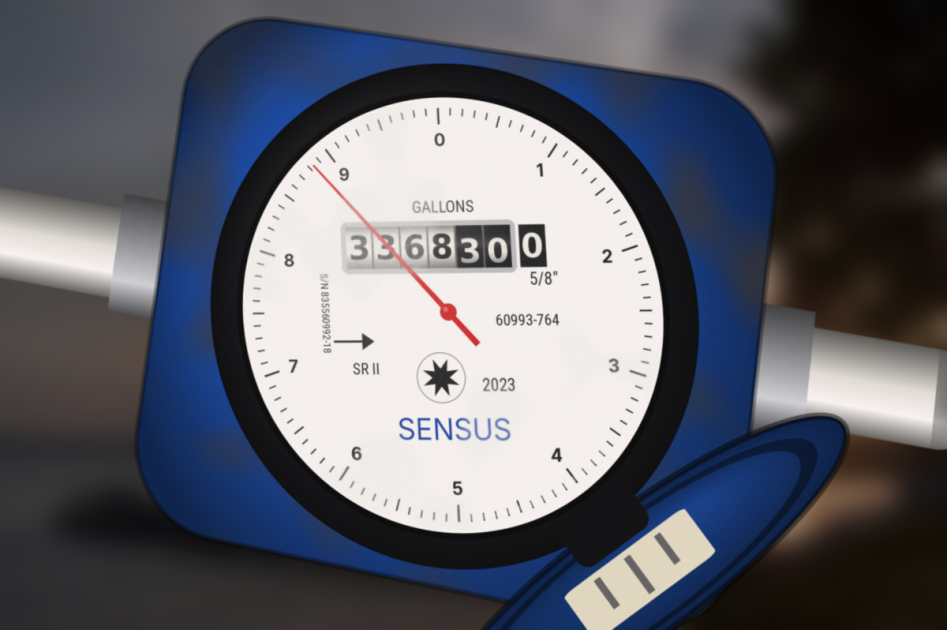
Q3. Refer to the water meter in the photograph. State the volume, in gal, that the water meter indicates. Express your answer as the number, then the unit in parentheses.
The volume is 3368298.8 (gal)
